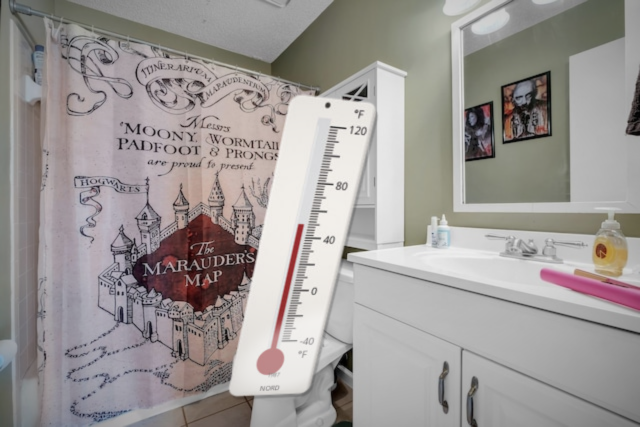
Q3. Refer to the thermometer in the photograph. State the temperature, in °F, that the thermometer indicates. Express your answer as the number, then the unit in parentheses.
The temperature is 50 (°F)
